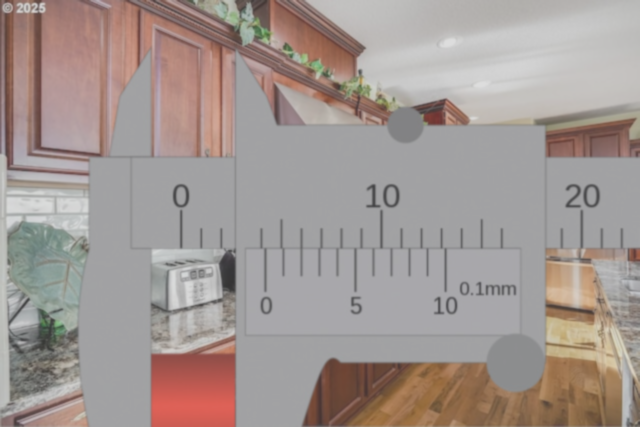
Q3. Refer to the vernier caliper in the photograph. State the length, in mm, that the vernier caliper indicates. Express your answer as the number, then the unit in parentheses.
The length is 4.2 (mm)
